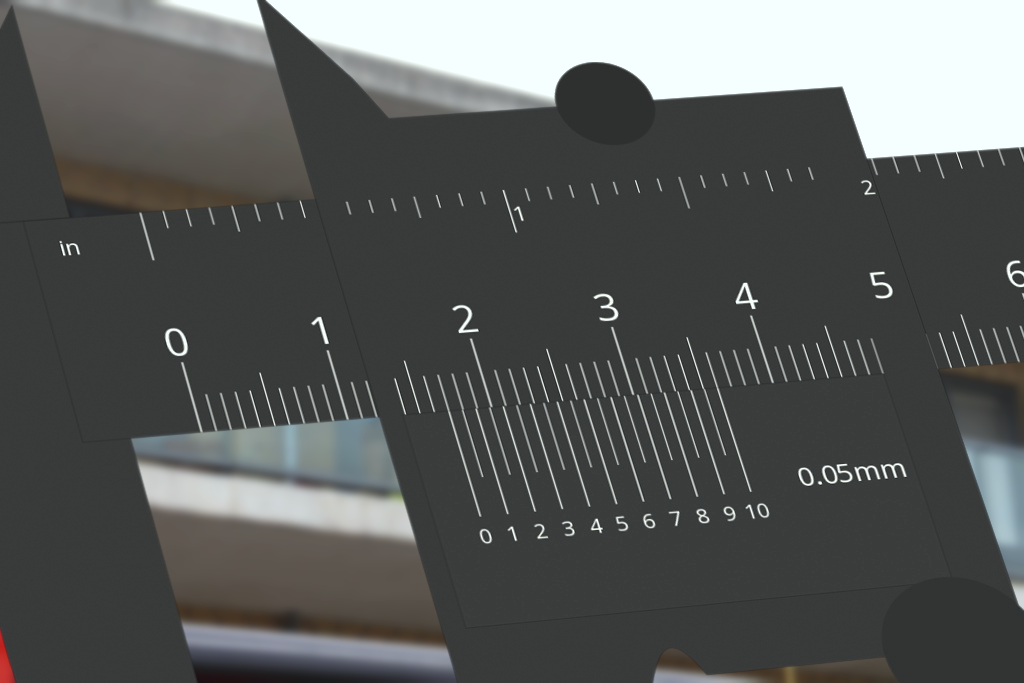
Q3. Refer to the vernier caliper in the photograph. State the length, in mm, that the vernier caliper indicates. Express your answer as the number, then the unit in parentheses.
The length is 17.0 (mm)
